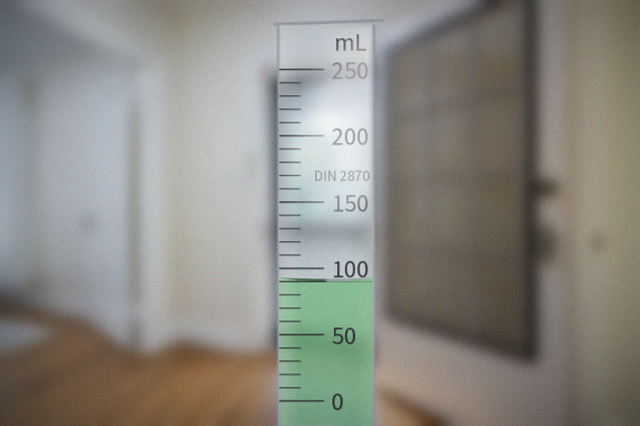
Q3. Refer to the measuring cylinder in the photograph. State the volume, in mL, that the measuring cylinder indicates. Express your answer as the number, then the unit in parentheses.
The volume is 90 (mL)
